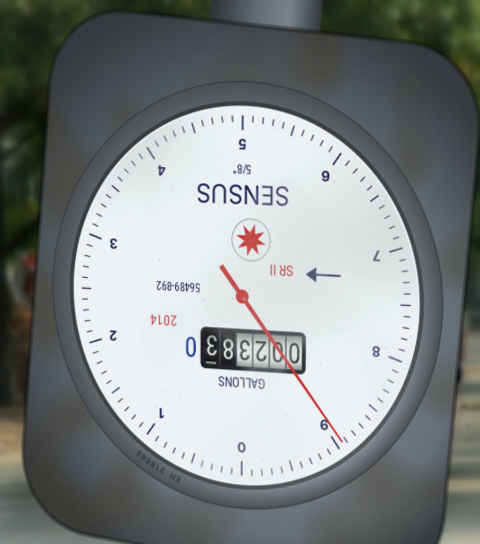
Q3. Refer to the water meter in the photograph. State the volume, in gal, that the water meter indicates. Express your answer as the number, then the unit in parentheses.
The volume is 23828.9 (gal)
